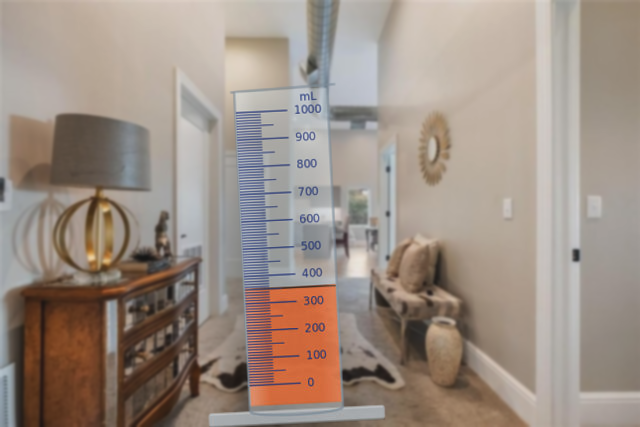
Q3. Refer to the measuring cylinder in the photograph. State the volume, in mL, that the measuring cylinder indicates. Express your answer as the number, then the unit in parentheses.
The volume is 350 (mL)
